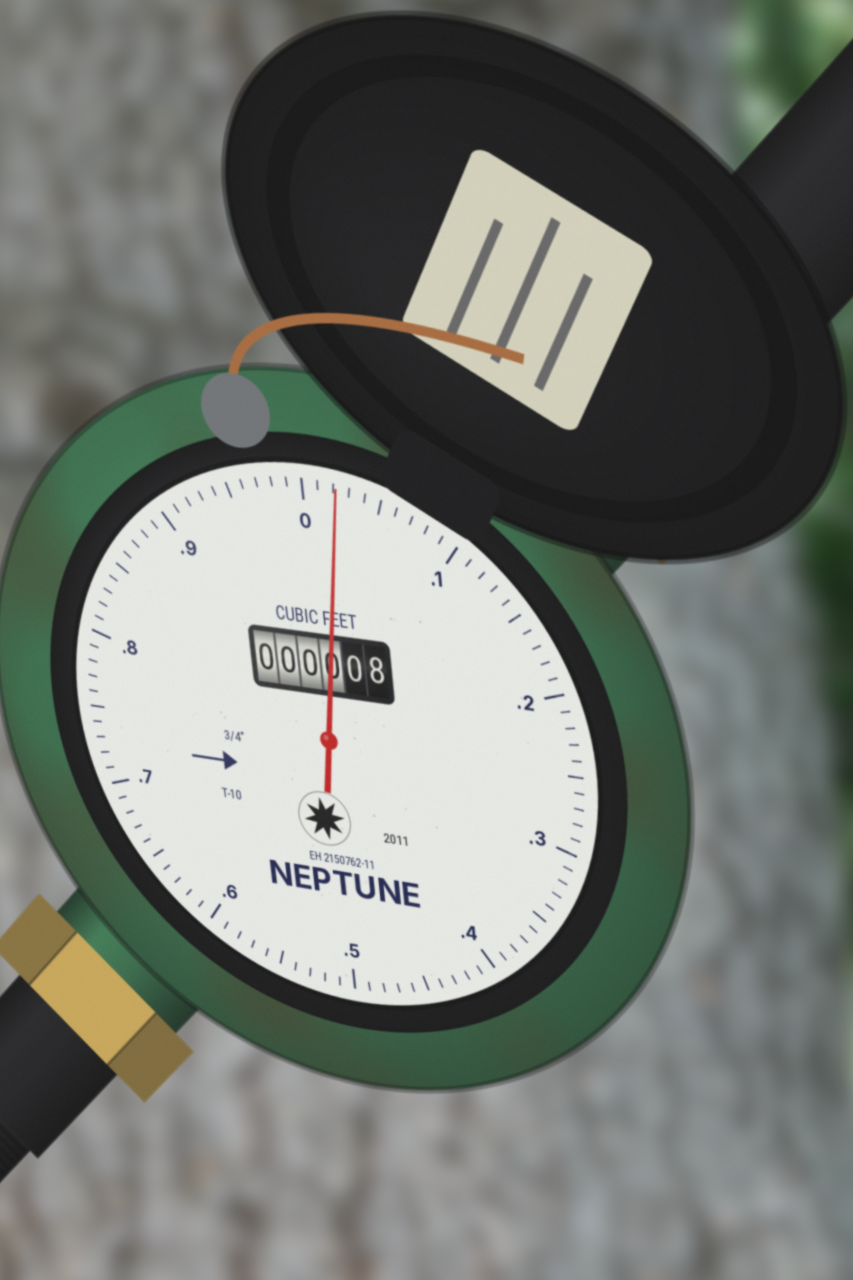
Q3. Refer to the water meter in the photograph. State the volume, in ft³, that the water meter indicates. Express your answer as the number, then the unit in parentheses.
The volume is 8.02 (ft³)
